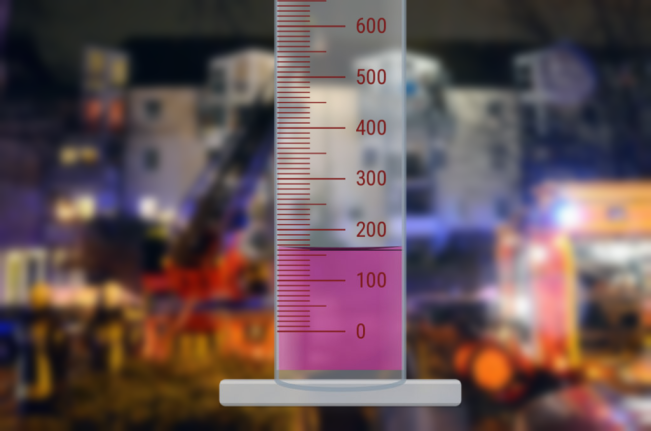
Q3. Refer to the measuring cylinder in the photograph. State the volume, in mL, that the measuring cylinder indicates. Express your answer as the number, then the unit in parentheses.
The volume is 160 (mL)
